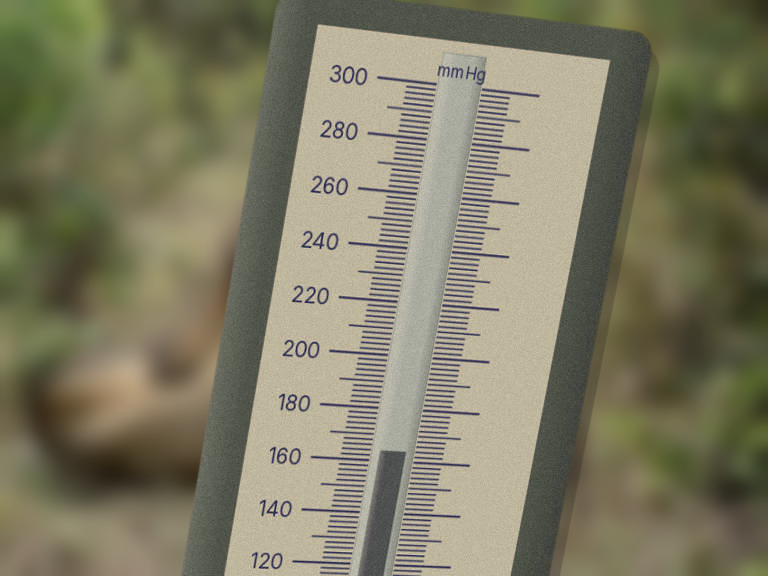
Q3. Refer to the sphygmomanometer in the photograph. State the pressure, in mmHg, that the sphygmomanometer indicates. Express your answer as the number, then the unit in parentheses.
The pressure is 164 (mmHg)
